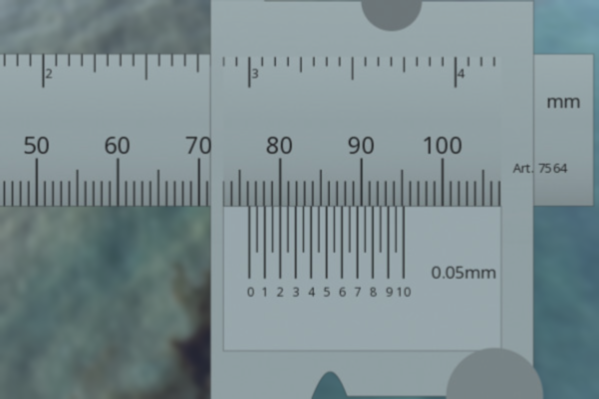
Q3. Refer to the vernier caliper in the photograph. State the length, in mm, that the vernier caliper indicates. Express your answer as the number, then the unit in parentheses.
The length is 76.2 (mm)
